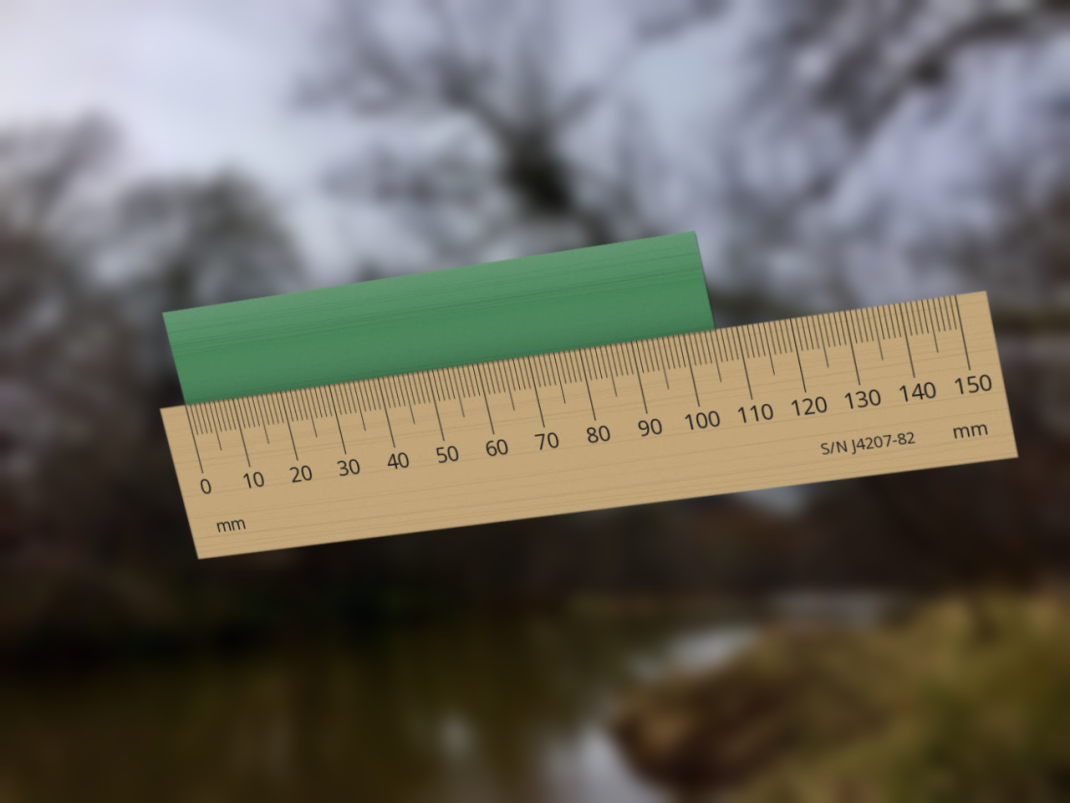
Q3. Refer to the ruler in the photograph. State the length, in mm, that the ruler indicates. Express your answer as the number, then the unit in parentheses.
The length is 106 (mm)
